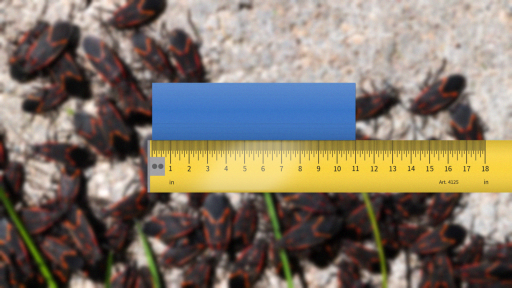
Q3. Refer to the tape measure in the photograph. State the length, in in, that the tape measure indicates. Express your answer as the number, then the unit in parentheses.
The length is 11 (in)
